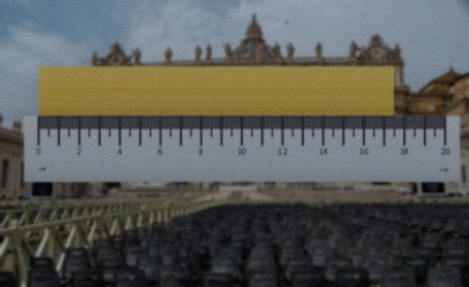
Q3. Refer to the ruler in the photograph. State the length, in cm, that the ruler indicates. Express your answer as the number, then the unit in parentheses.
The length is 17.5 (cm)
